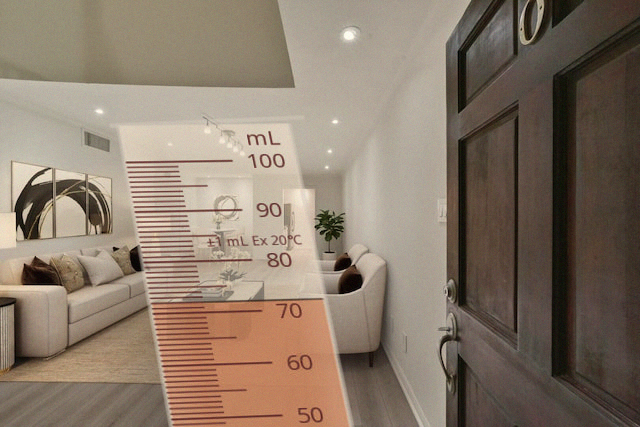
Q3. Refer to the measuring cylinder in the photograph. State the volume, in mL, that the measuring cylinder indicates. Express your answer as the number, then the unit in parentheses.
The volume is 72 (mL)
